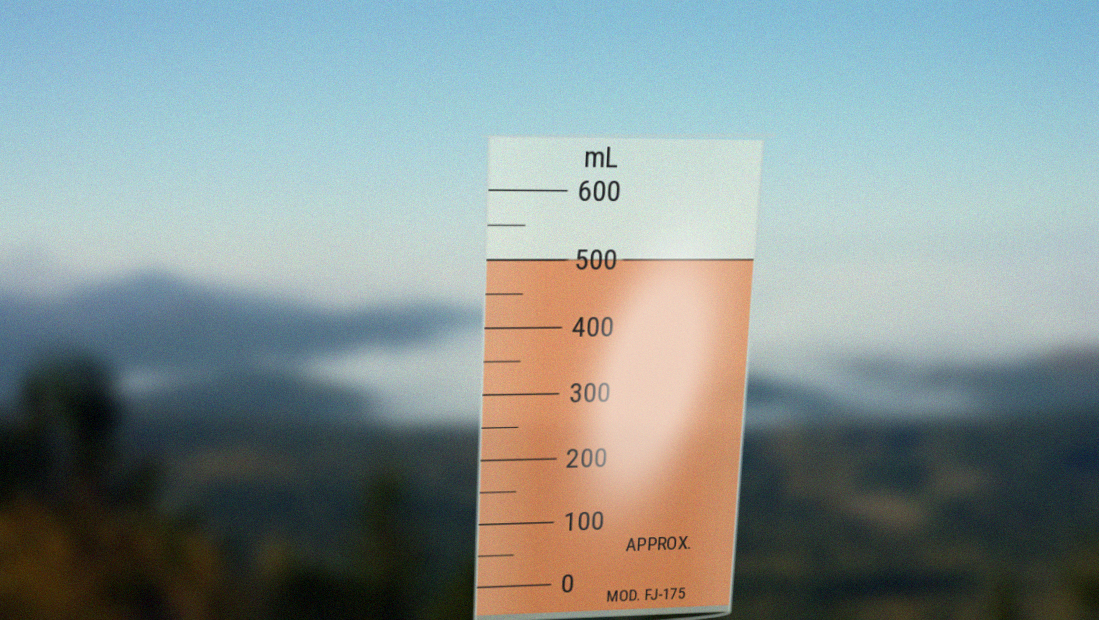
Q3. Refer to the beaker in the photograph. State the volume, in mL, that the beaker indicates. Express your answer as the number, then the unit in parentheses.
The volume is 500 (mL)
